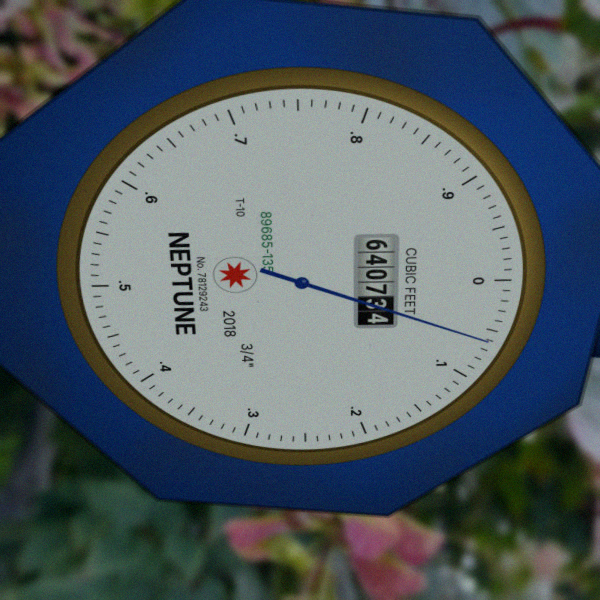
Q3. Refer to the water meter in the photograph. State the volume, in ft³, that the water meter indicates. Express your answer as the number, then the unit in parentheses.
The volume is 640734.06 (ft³)
